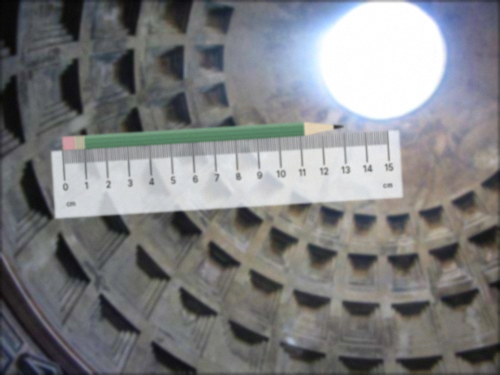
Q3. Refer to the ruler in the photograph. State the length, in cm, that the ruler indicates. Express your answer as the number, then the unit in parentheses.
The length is 13 (cm)
